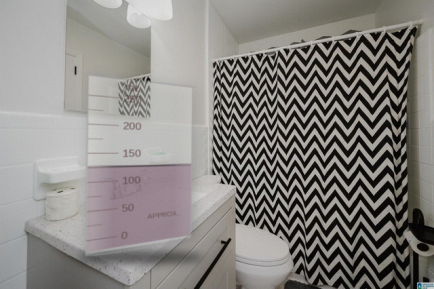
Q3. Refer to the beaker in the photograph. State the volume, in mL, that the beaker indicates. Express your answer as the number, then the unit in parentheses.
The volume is 125 (mL)
